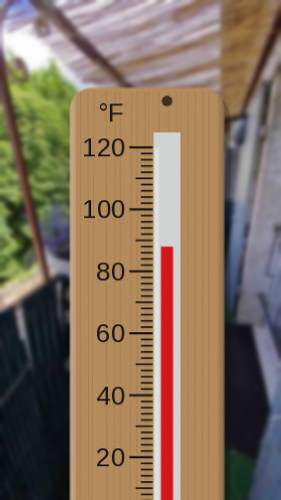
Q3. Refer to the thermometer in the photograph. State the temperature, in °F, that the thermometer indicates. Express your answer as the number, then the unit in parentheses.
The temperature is 88 (°F)
